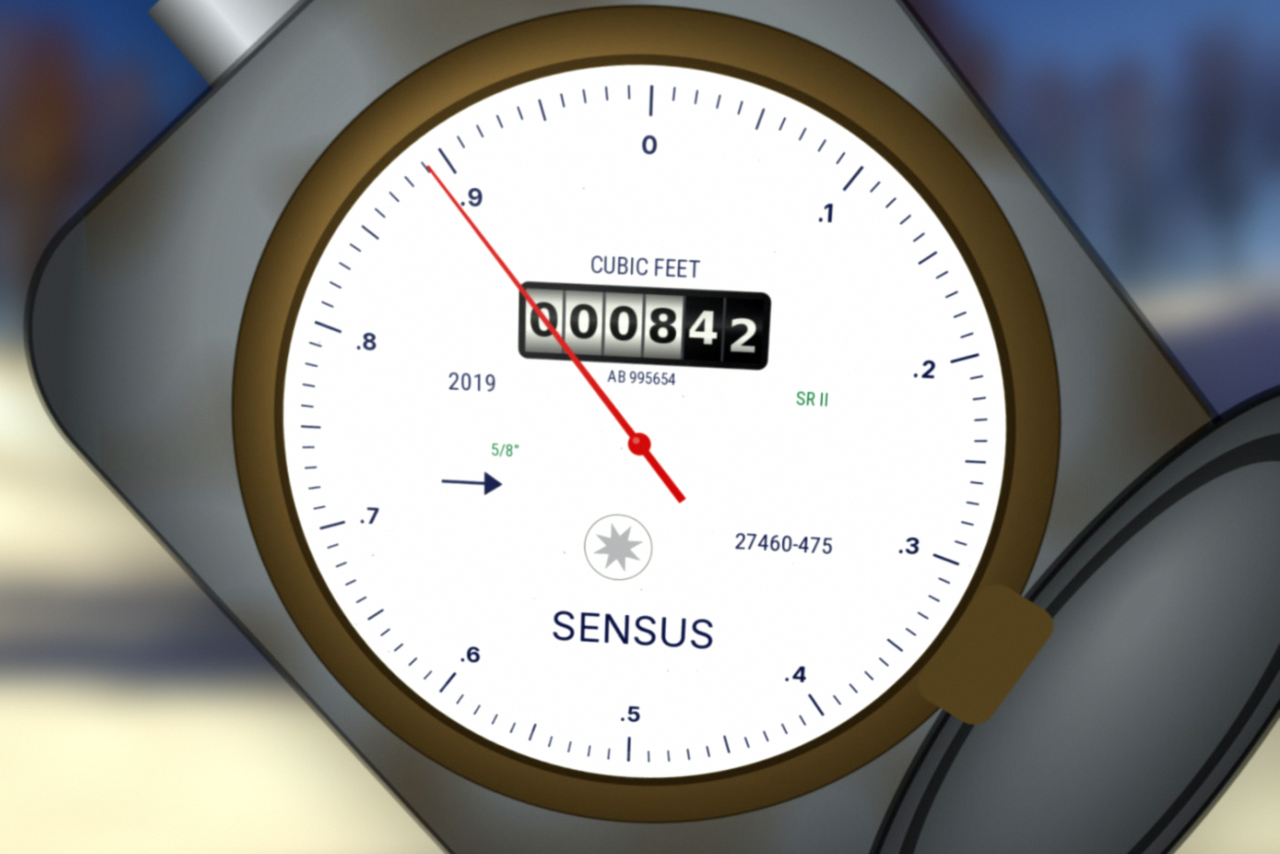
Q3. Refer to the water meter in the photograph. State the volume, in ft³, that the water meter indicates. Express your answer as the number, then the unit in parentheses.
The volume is 841.89 (ft³)
